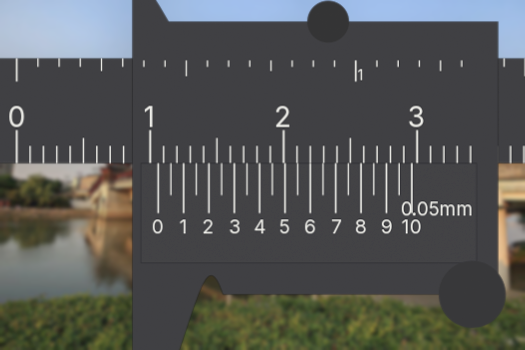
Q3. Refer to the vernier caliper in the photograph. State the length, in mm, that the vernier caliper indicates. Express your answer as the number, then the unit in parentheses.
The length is 10.6 (mm)
